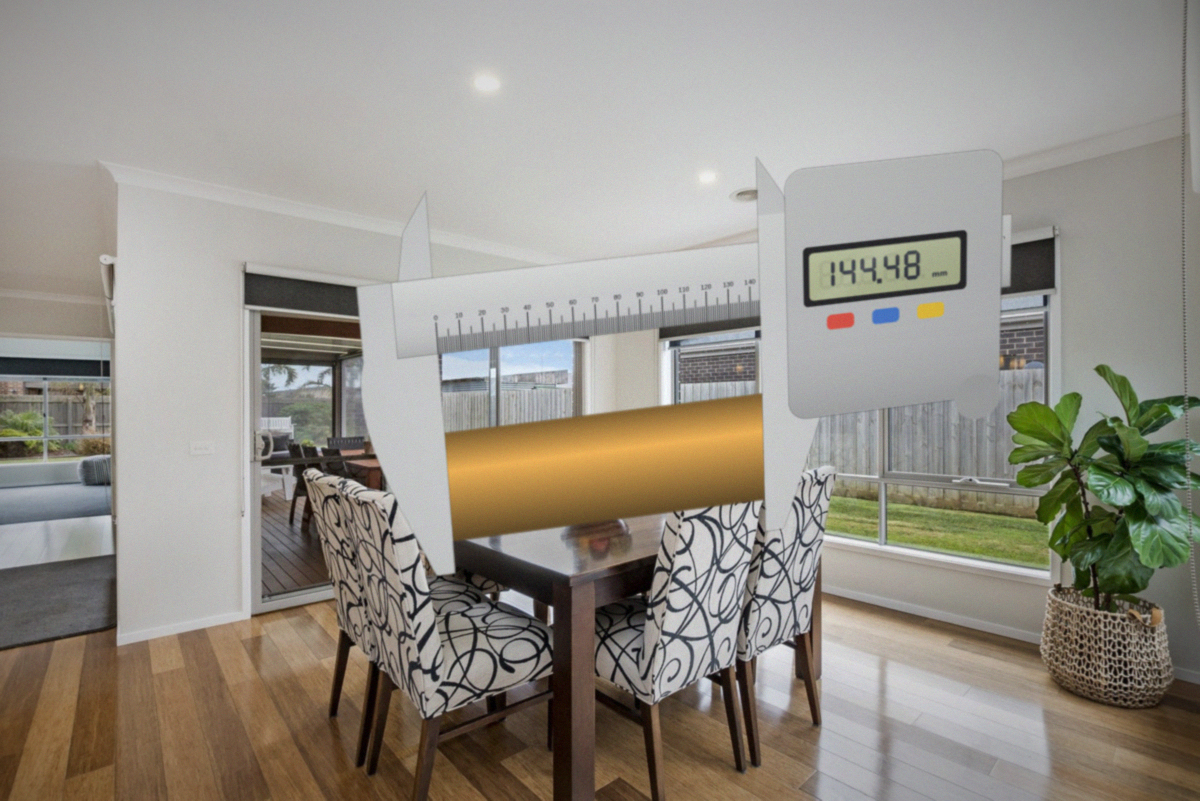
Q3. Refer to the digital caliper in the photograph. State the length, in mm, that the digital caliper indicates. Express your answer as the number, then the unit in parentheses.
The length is 144.48 (mm)
